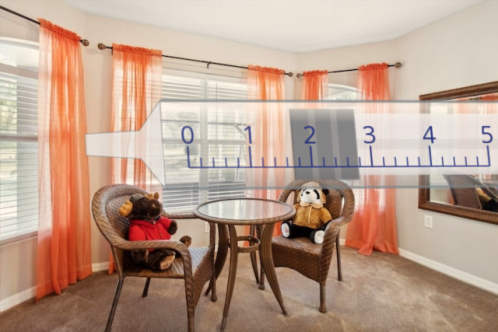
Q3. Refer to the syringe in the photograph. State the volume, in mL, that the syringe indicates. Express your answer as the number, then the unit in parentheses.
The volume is 1.7 (mL)
